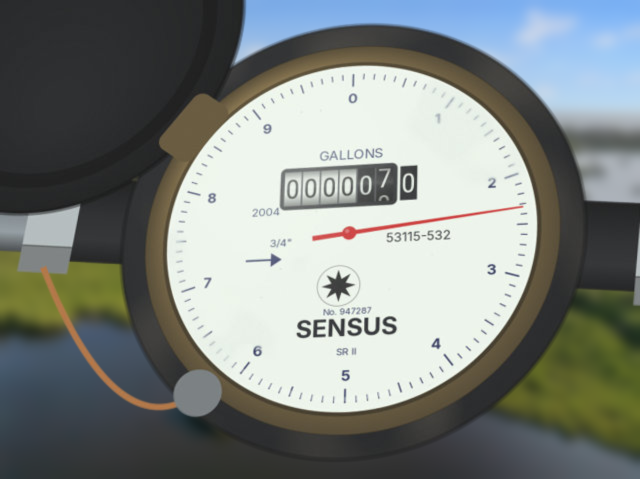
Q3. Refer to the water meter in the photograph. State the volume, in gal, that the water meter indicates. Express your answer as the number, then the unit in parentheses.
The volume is 72.3 (gal)
